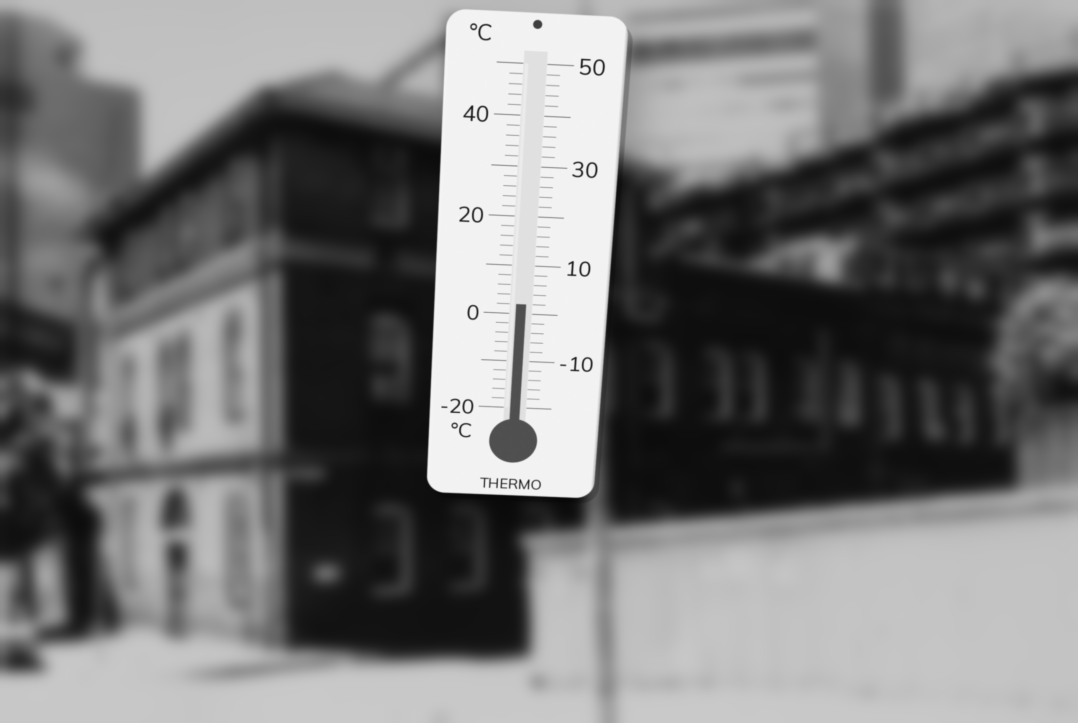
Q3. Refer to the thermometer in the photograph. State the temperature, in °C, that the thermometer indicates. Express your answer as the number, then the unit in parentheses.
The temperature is 2 (°C)
